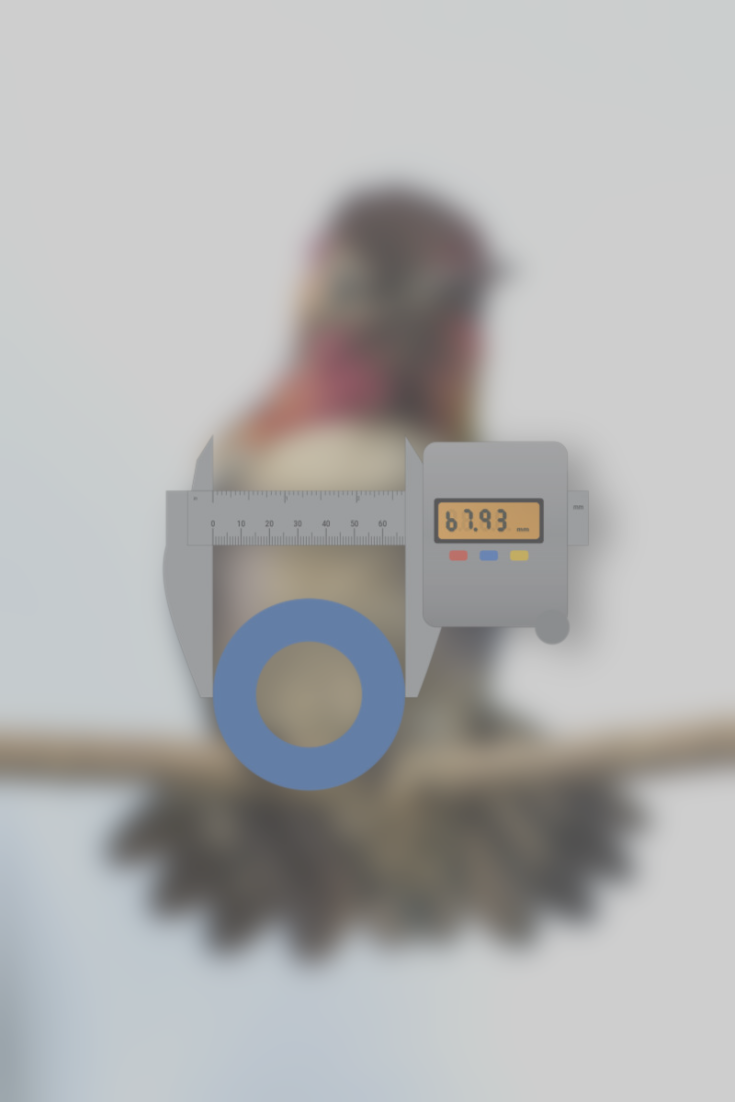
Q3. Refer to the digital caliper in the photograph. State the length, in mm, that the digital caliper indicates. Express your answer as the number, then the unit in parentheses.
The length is 67.93 (mm)
